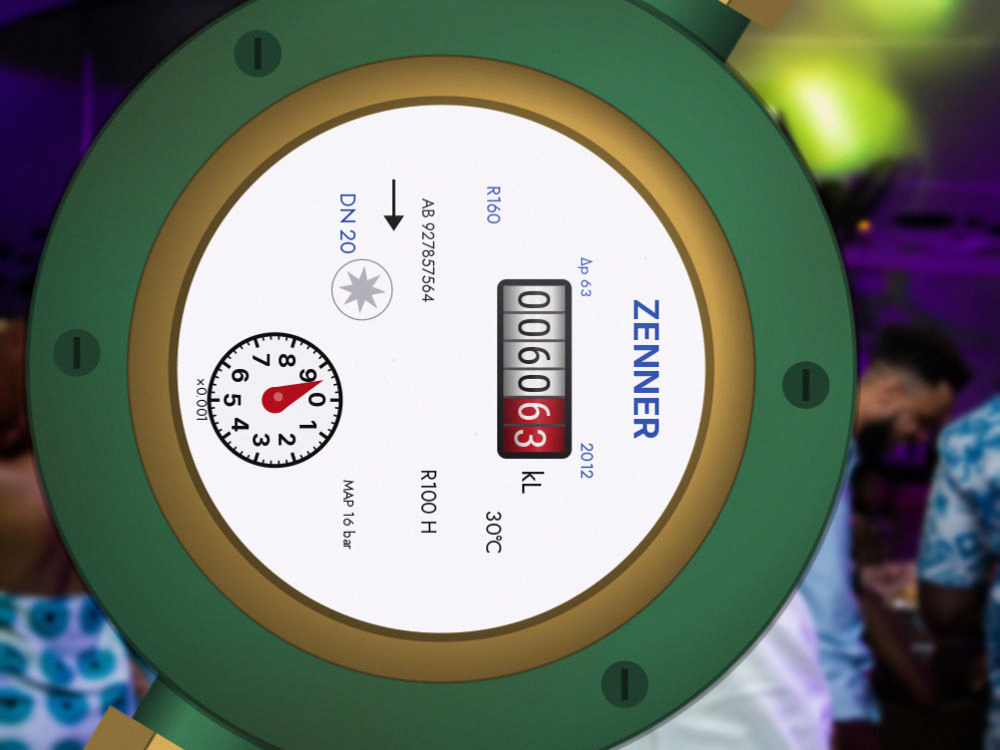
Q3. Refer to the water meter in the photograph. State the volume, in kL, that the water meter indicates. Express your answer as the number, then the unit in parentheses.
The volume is 60.629 (kL)
